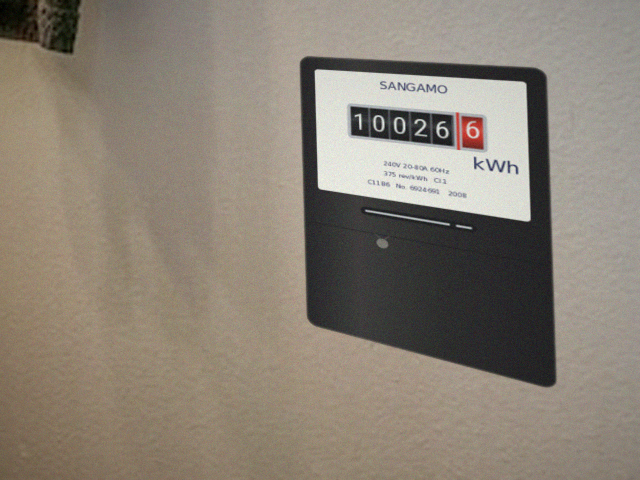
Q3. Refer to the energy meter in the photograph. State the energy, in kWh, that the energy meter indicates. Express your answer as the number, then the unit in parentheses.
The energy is 10026.6 (kWh)
